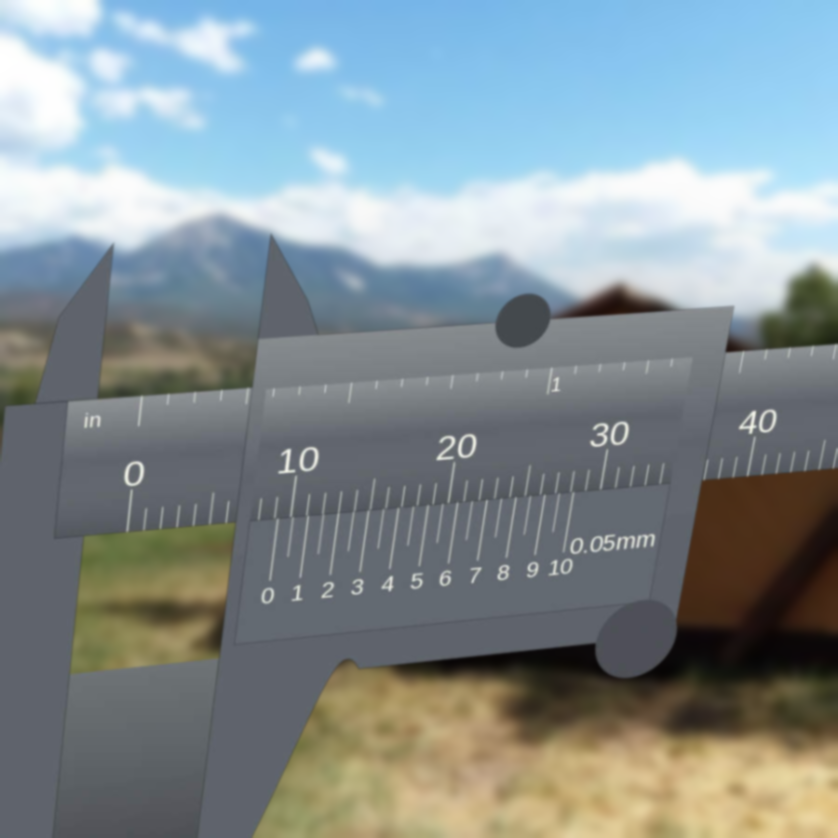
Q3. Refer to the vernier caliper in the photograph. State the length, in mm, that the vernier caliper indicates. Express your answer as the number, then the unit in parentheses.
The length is 9.2 (mm)
